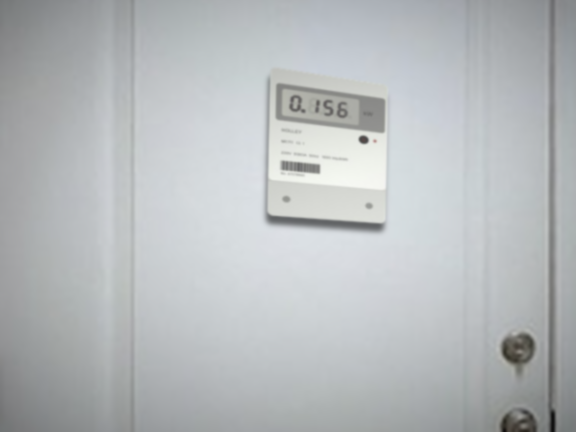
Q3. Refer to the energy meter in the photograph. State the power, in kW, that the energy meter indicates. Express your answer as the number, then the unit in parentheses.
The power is 0.156 (kW)
